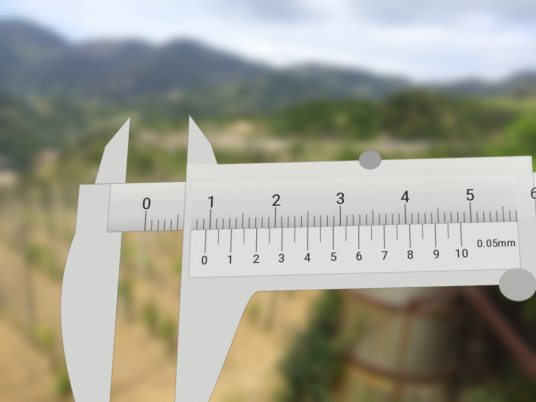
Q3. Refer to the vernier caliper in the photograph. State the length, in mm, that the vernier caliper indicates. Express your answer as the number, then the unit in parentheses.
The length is 9.4 (mm)
